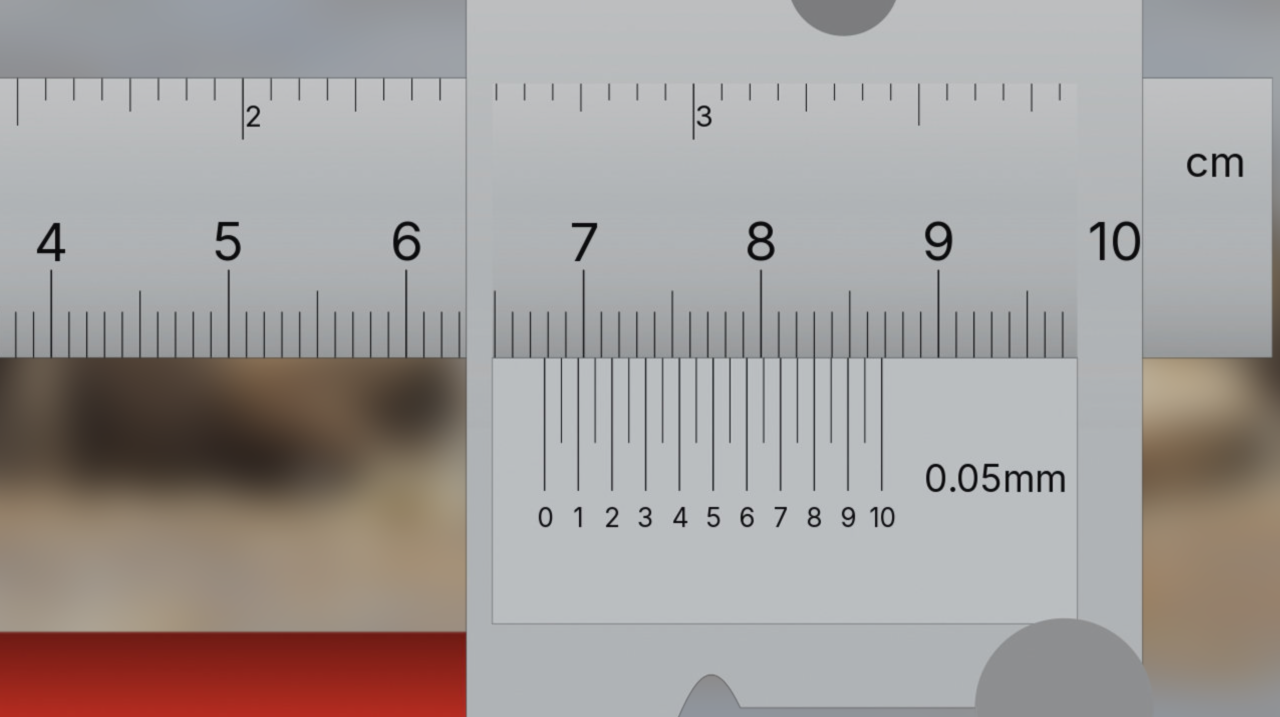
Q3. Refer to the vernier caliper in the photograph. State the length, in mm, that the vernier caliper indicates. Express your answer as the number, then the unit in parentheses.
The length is 67.8 (mm)
